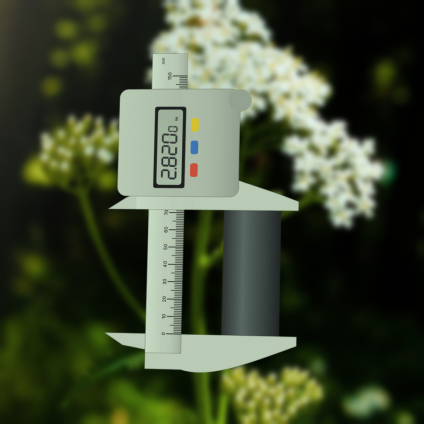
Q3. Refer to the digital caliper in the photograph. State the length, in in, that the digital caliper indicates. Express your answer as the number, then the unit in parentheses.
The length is 2.8200 (in)
